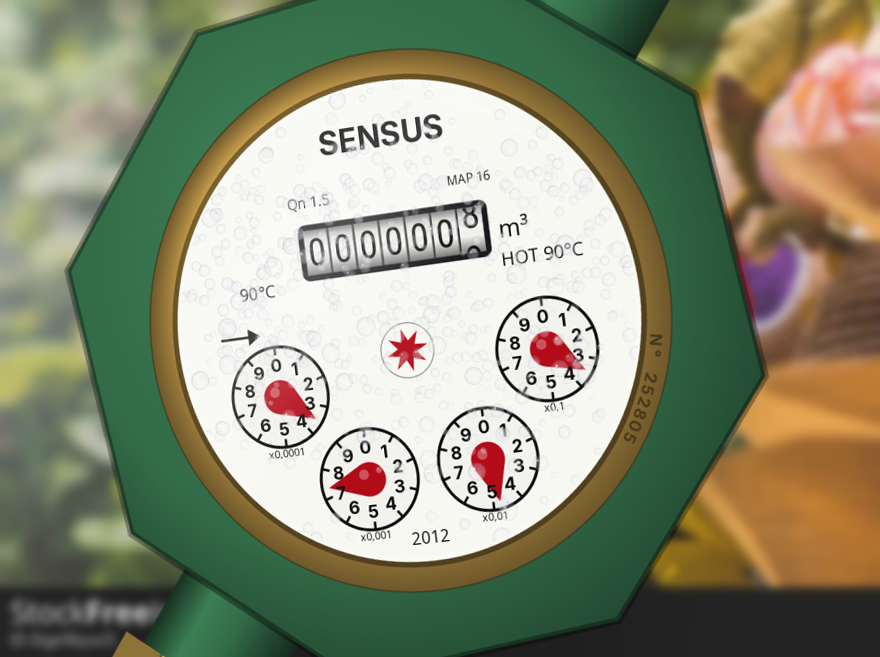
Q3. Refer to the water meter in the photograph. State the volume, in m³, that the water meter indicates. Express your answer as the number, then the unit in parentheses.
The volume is 8.3473 (m³)
